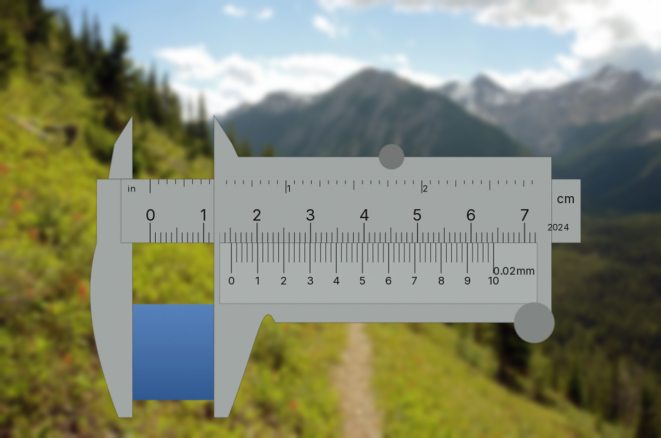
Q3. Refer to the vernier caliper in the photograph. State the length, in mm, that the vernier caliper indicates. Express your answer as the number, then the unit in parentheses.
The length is 15.2 (mm)
